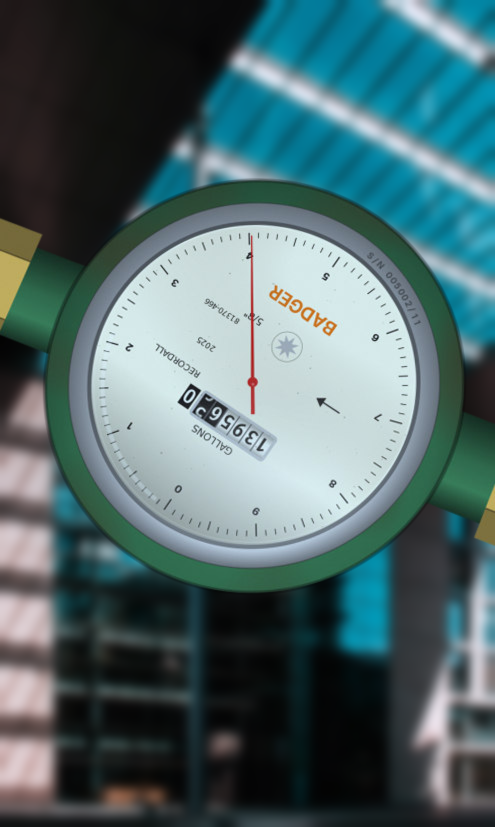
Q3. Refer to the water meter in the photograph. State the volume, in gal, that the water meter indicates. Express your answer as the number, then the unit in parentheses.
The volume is 1395654.0 (gal)
